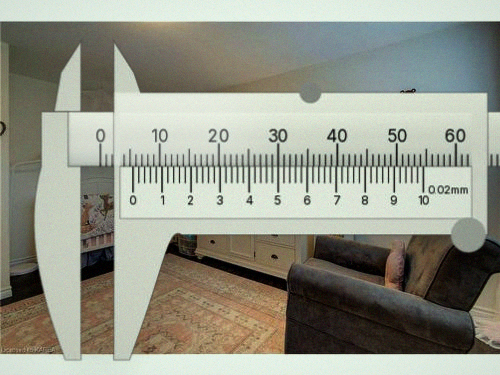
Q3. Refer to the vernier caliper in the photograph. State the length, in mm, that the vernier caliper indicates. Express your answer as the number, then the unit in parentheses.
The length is 5.5 (mm)
